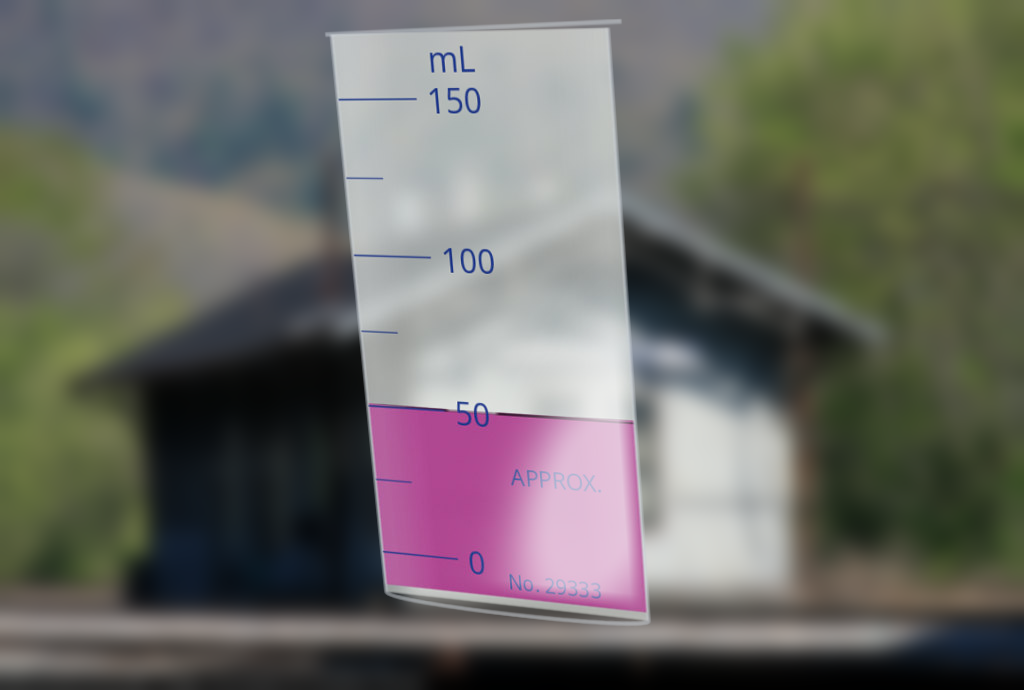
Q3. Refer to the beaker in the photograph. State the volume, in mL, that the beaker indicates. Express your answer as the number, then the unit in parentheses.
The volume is 50 (mL)
